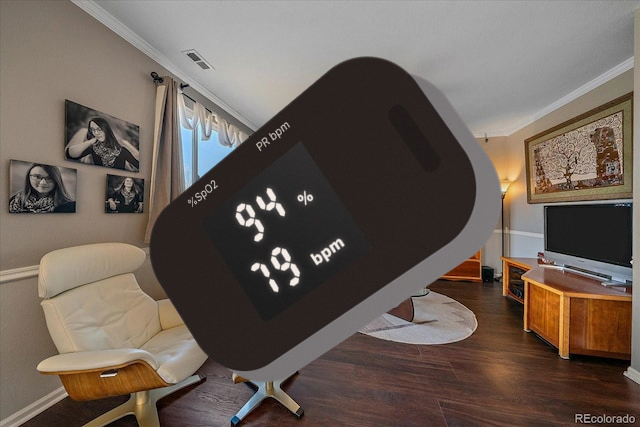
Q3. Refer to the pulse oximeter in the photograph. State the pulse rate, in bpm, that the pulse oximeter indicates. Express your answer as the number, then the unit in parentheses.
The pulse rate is 79 (bpm)
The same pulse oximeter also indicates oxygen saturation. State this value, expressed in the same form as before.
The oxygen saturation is 94 (%)
